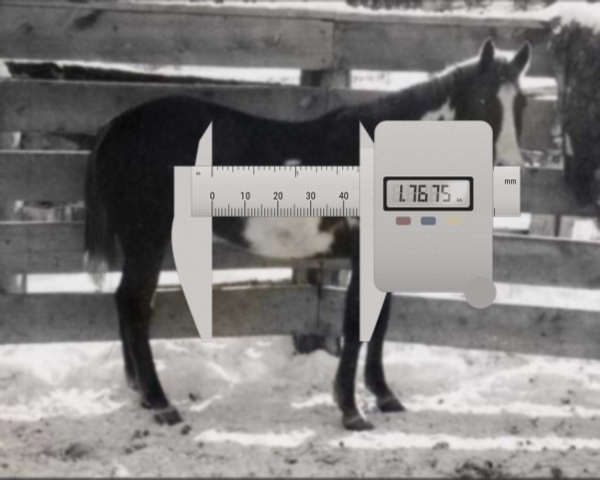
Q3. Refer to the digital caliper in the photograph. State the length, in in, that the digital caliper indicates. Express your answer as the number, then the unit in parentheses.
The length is 1.7675 (in)
